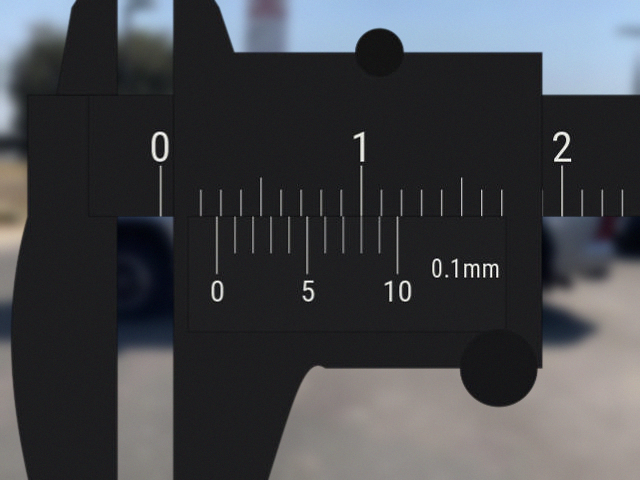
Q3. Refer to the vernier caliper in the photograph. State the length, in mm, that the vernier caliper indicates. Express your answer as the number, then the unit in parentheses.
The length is 2.8 (mm)
